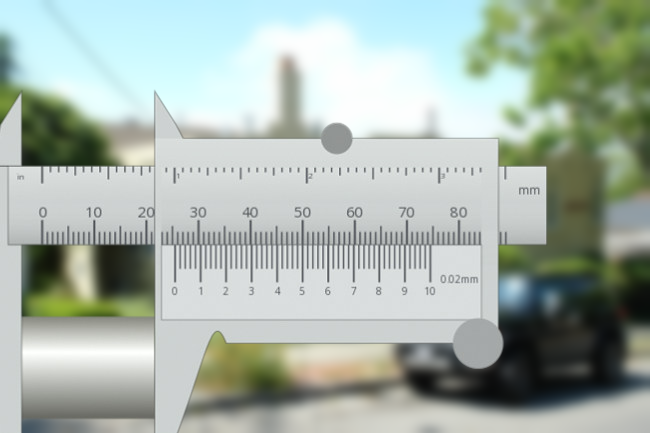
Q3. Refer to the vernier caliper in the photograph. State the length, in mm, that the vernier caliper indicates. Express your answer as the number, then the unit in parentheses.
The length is 25.5 (mm)
